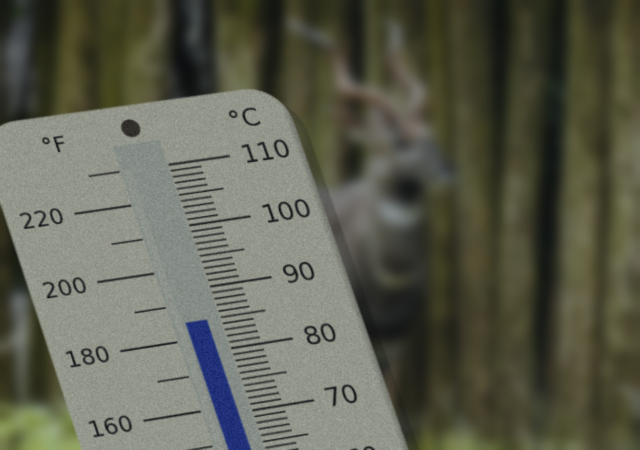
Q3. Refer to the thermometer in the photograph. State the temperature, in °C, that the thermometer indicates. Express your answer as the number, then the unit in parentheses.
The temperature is 85 (°C)
